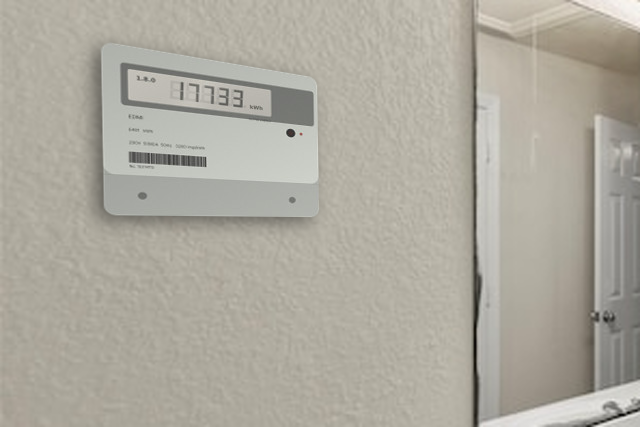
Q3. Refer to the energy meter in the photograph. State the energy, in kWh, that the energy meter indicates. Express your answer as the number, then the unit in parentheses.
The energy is 17733 (kWh)
